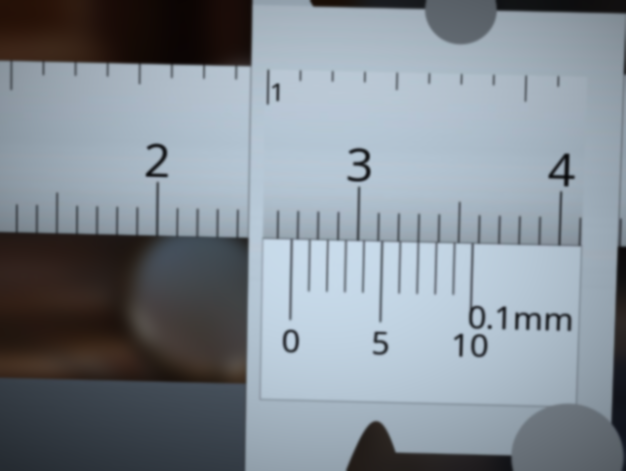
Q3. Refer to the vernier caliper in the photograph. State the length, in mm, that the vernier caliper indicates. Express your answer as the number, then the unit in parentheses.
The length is 26.7 (mm)
